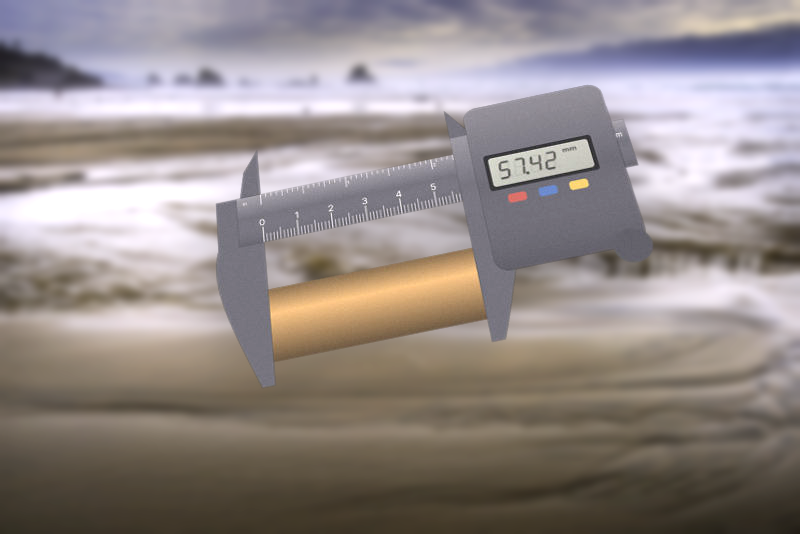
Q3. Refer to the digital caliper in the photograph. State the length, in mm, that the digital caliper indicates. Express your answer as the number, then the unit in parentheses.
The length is 57.42 (mm)
